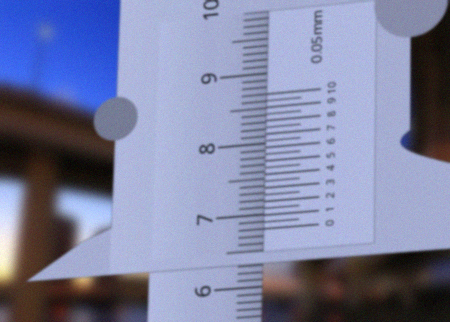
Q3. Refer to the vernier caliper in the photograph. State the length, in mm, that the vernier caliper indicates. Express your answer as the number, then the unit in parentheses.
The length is 68.0 (mm)
